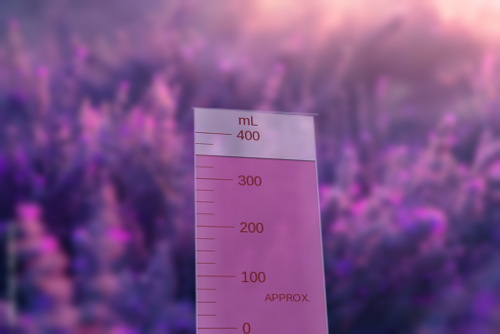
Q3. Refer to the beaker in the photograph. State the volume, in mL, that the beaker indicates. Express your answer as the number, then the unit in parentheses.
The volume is 350 (mL)
